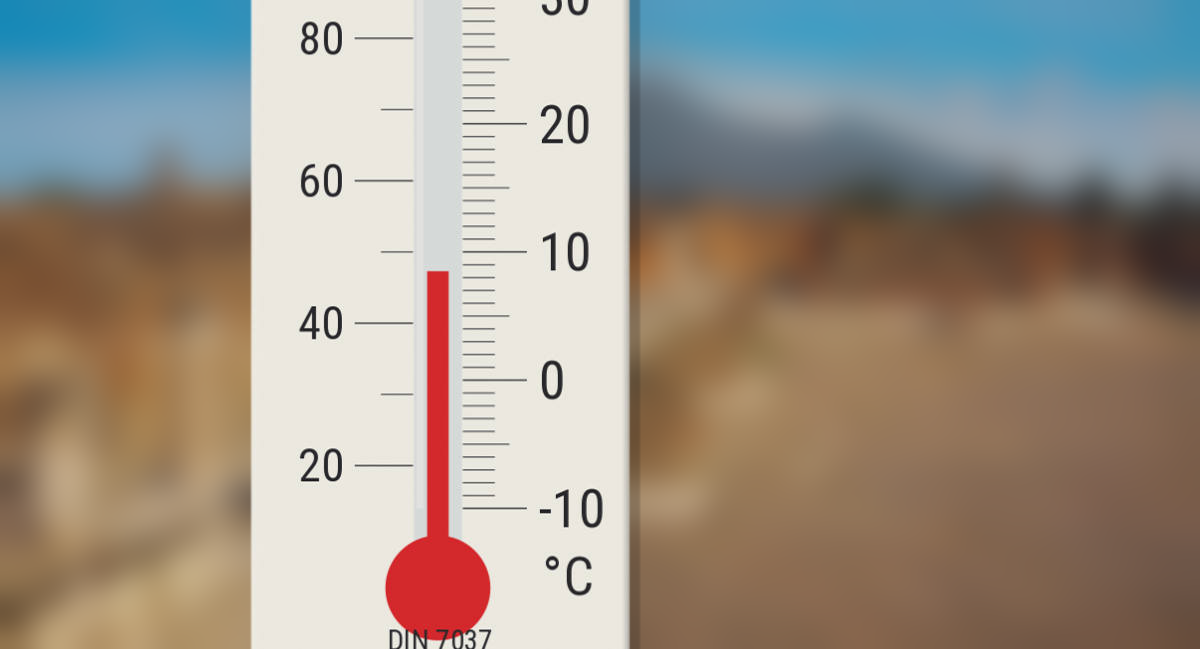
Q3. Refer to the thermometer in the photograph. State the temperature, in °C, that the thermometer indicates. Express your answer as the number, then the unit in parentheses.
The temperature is 8.5 (°C)
